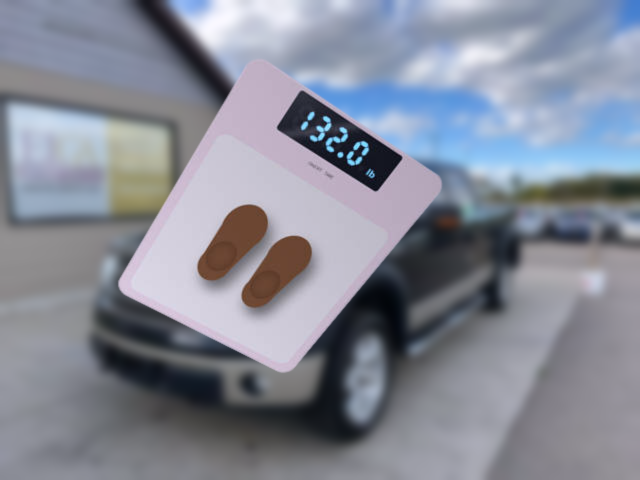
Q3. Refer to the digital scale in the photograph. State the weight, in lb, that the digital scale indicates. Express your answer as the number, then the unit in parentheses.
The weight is 132.0 (lb)
